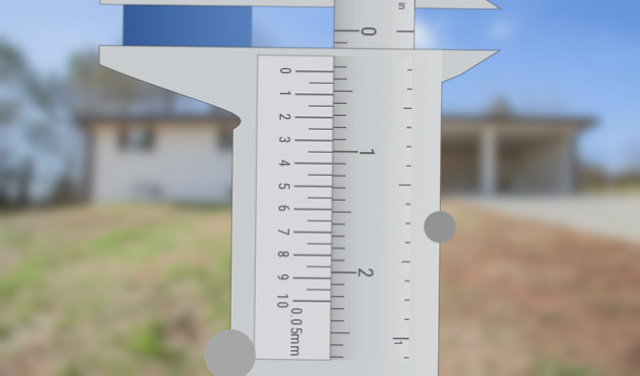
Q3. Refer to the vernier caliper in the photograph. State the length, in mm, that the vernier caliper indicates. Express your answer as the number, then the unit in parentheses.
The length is 3.4 (mm)
